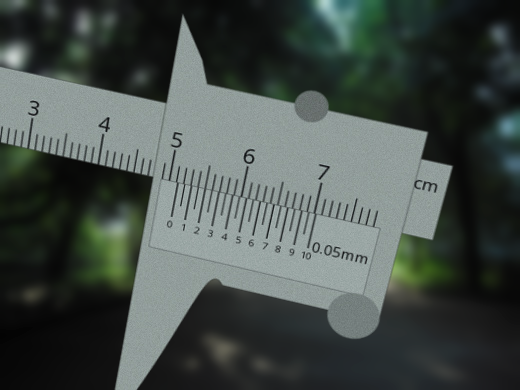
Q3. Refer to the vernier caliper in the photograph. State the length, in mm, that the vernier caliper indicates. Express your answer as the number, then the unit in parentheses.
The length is 51.2 (mm)
